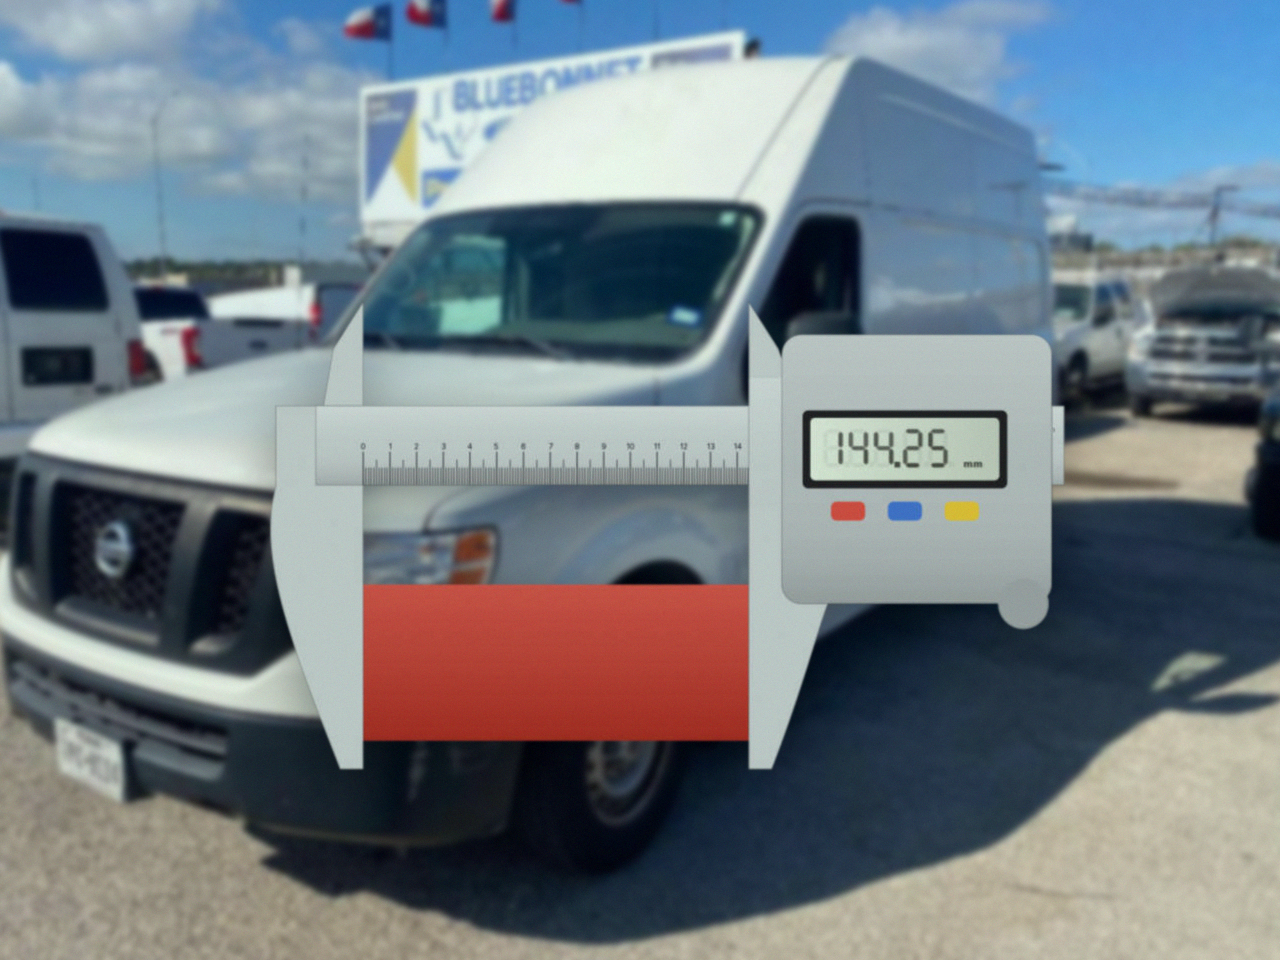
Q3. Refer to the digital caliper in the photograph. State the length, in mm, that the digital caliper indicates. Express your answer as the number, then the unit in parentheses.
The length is 144.25 (mm)
